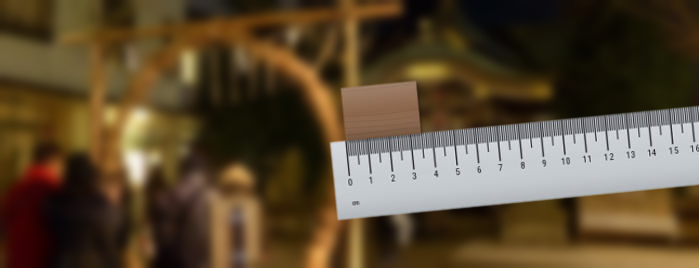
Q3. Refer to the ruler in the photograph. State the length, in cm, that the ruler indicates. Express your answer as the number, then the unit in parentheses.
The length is 3.5 (cm)
